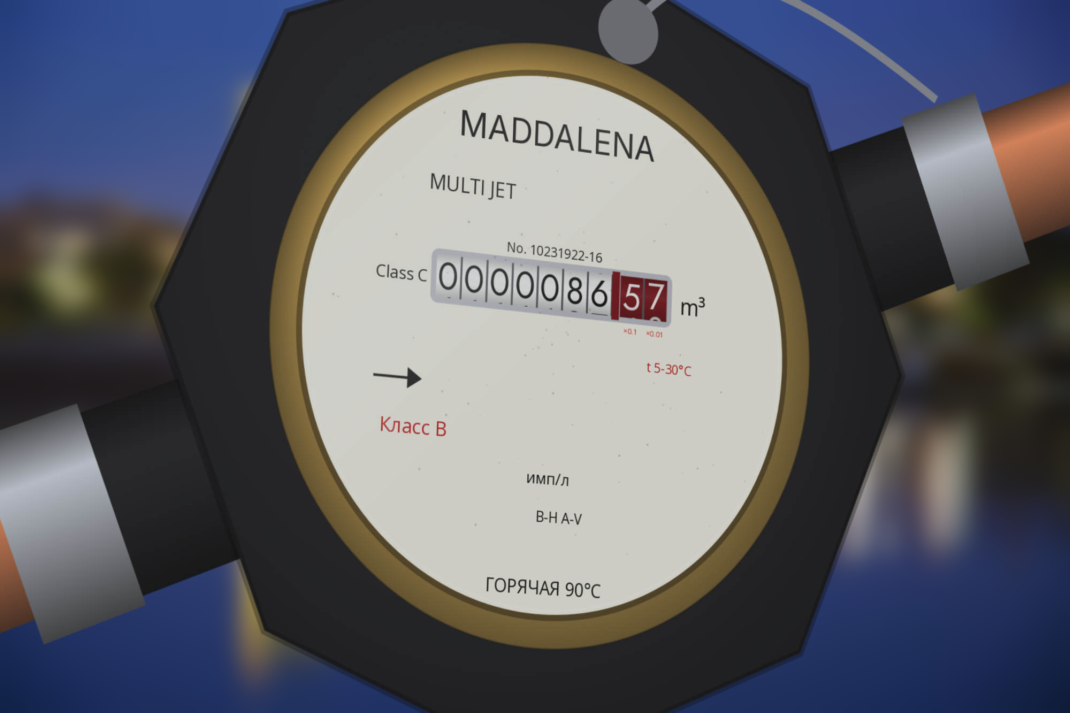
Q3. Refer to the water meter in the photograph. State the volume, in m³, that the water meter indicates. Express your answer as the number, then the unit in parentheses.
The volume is 86.57 (m³)
